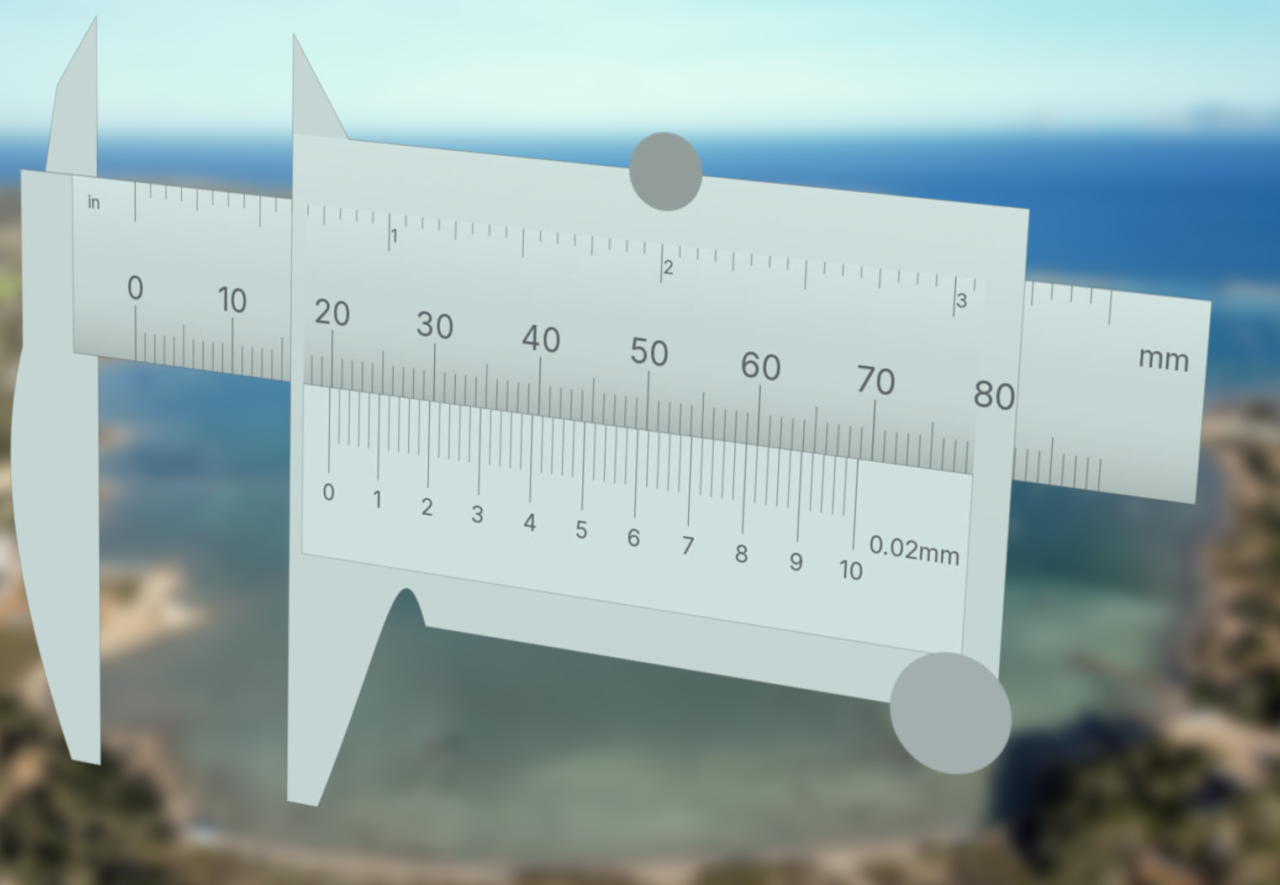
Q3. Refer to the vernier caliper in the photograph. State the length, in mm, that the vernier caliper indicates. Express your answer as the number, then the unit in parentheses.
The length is 19.8 (mm)
